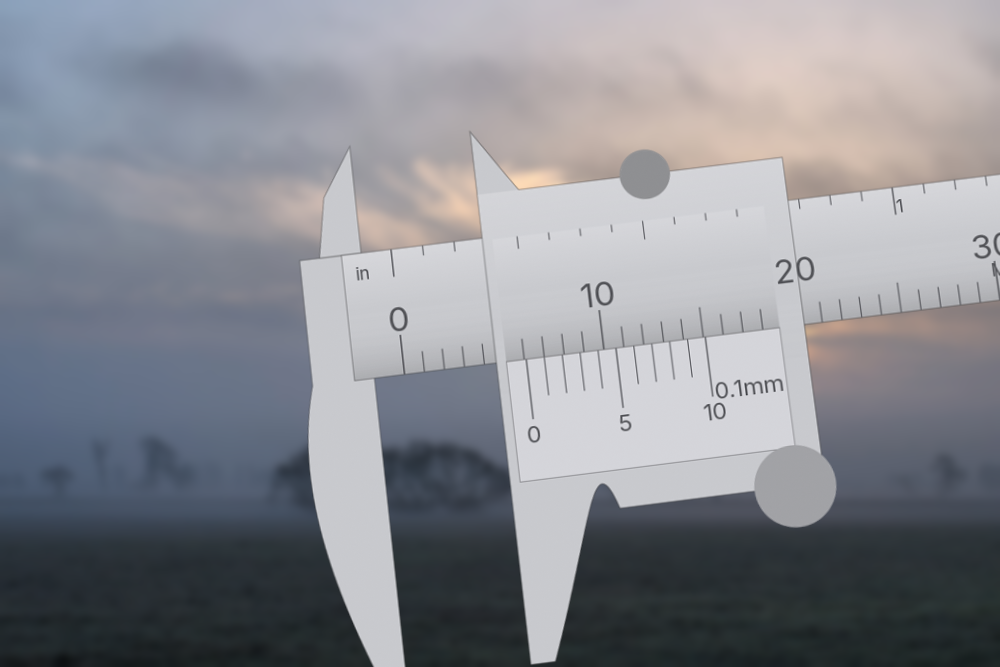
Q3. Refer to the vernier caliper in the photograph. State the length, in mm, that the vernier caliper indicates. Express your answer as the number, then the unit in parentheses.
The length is 6.1 (mm)
